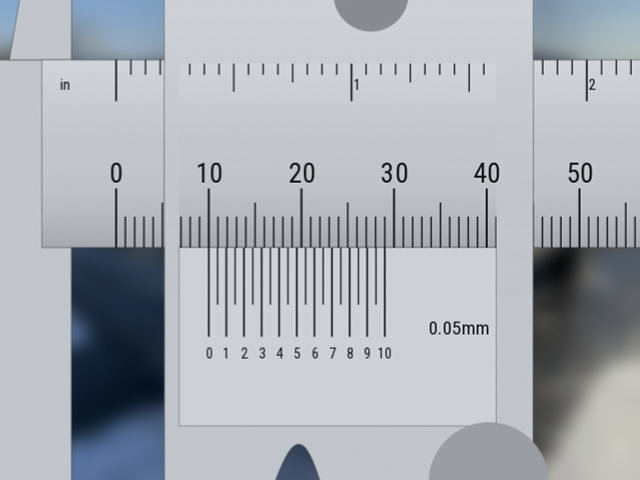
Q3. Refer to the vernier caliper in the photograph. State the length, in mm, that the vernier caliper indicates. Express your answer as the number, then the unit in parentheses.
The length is 10.0 (mm)
